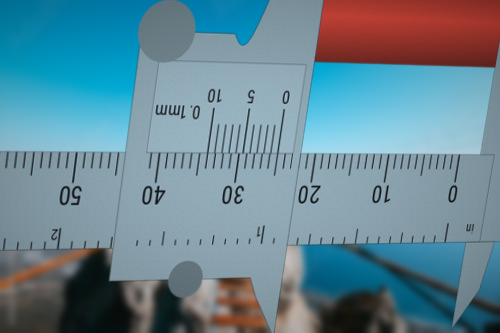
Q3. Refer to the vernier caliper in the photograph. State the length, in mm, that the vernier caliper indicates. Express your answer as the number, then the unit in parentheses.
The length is 25.0 (mm)
